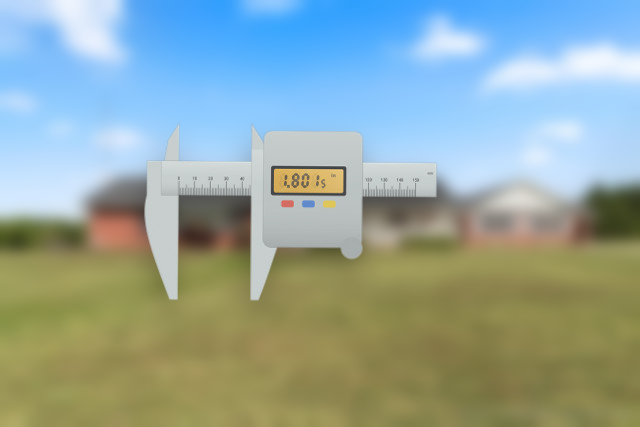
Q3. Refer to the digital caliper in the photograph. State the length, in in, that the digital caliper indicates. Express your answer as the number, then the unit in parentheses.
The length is 1.8015 (in)
